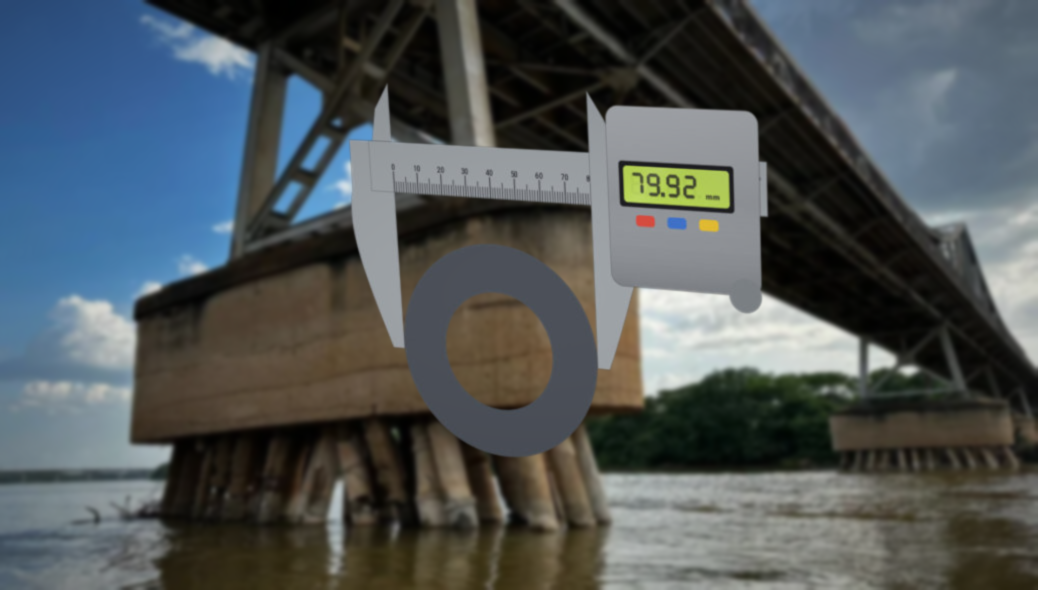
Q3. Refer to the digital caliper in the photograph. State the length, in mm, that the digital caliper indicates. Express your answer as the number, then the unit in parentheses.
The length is 79.92 (mm)
